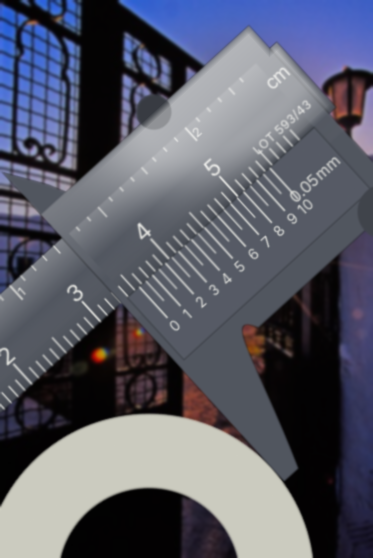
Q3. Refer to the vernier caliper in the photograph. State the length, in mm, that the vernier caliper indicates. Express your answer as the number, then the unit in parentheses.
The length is 35.6 (mm)
